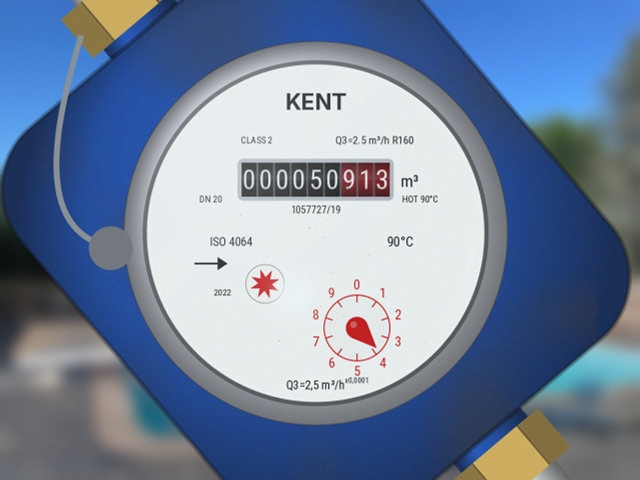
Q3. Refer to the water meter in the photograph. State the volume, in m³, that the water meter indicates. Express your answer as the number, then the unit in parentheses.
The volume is 50.9133 (m³)
